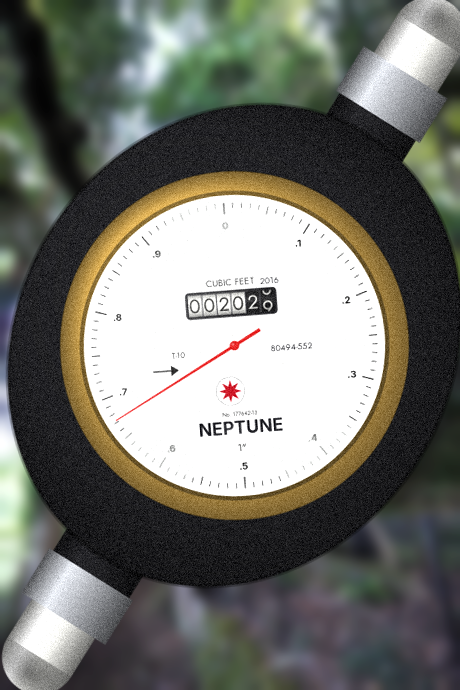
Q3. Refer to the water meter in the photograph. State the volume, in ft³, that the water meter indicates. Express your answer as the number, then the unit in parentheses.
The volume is 2028.67 (ft³)
